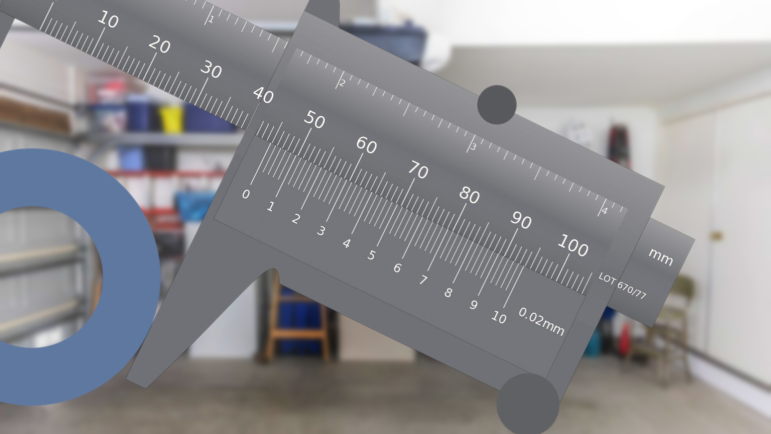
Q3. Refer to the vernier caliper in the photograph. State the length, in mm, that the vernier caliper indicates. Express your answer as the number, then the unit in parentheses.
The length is 44.8 (mm)
